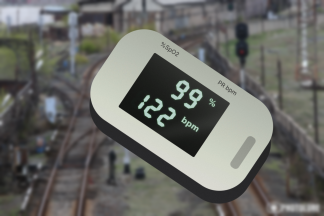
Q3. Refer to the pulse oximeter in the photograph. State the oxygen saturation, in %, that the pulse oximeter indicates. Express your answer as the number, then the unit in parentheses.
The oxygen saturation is 99 (%)
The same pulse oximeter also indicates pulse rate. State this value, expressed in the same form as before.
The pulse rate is 122 (bpm)
